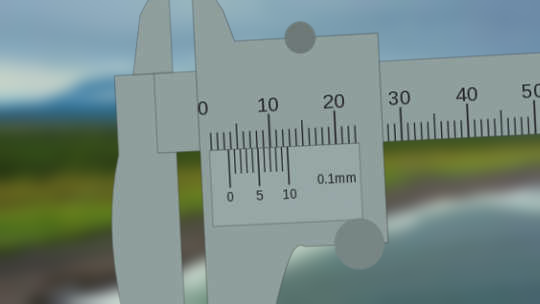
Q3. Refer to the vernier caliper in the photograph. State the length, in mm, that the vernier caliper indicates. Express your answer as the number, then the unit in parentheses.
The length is 3.6 (mm)
